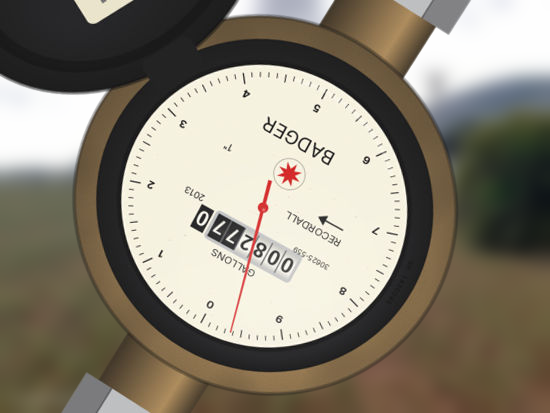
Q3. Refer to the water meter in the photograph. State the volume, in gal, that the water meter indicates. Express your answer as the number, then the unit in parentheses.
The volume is 82769.6 (gal)
